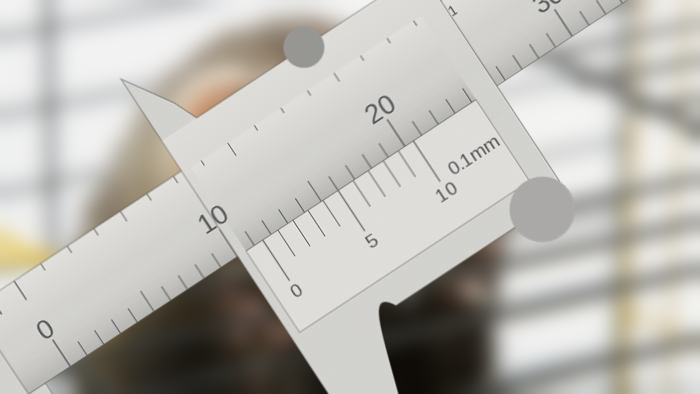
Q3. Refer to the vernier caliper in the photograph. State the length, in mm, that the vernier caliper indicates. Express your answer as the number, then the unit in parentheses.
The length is 11.5 (mm)
